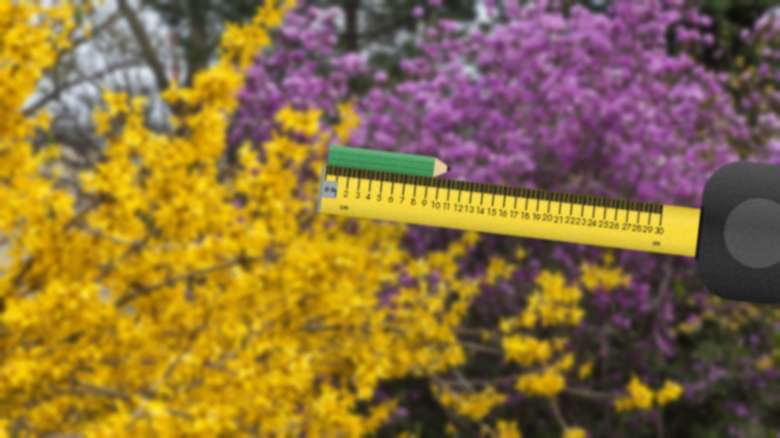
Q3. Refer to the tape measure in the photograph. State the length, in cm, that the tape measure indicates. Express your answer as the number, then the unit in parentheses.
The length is 11 (cm)
